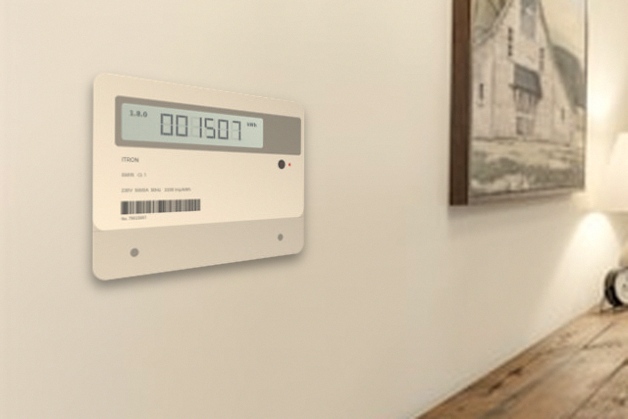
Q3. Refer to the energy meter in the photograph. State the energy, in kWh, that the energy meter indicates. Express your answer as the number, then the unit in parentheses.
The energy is 1507 (kWh)
